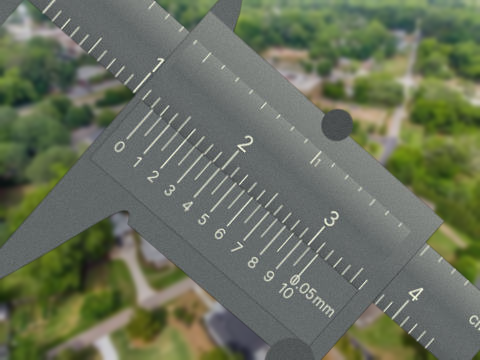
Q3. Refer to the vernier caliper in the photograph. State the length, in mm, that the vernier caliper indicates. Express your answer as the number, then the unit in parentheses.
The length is 12.2 (mm)
